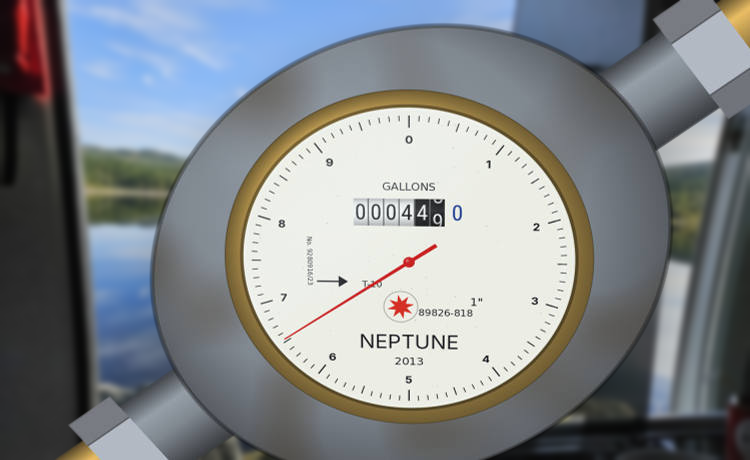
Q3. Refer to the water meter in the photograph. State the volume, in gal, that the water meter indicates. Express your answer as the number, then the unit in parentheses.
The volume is 4486.5 (gal)
